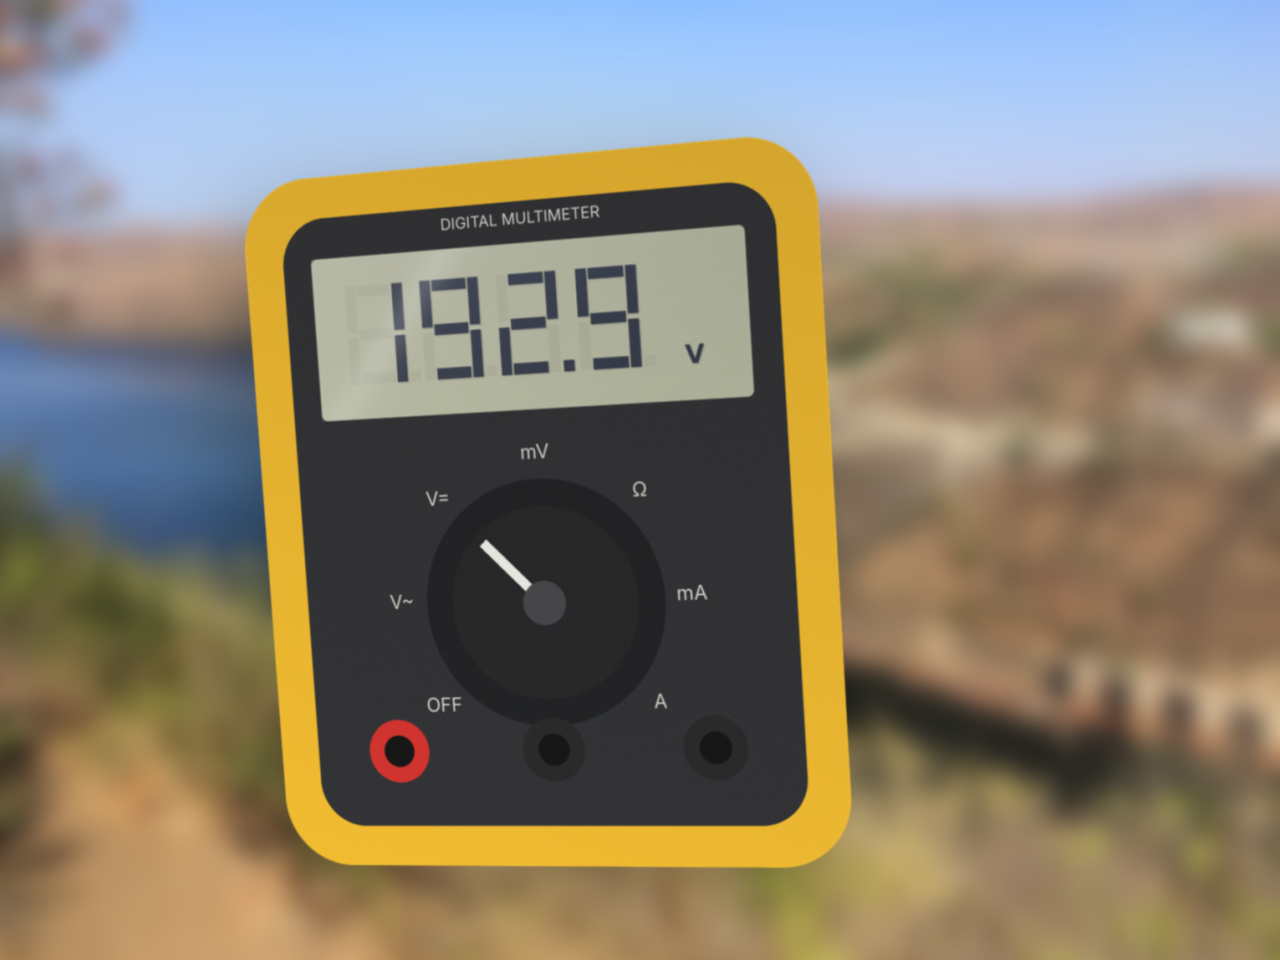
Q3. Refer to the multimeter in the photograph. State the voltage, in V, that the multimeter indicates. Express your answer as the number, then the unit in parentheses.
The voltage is 192.9 (V)
